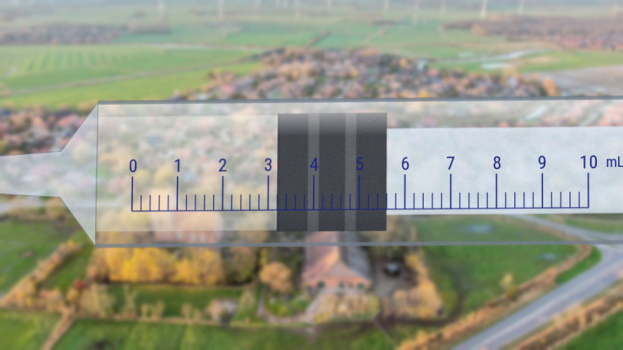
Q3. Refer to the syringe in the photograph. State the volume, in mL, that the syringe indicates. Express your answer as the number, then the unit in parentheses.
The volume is 3.2 (mL)
